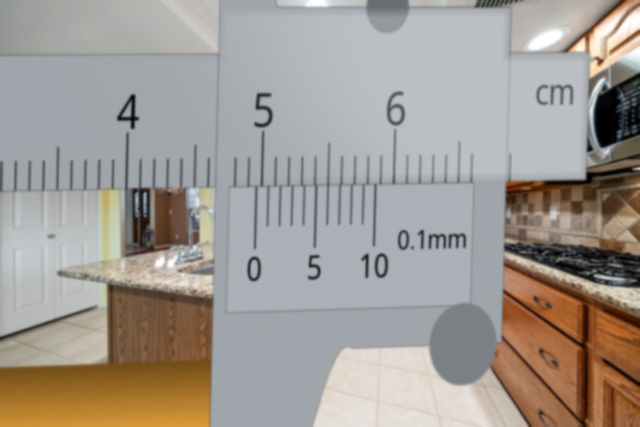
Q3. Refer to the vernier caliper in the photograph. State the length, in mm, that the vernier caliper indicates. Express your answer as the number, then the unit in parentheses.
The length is 49.6 (mm)
